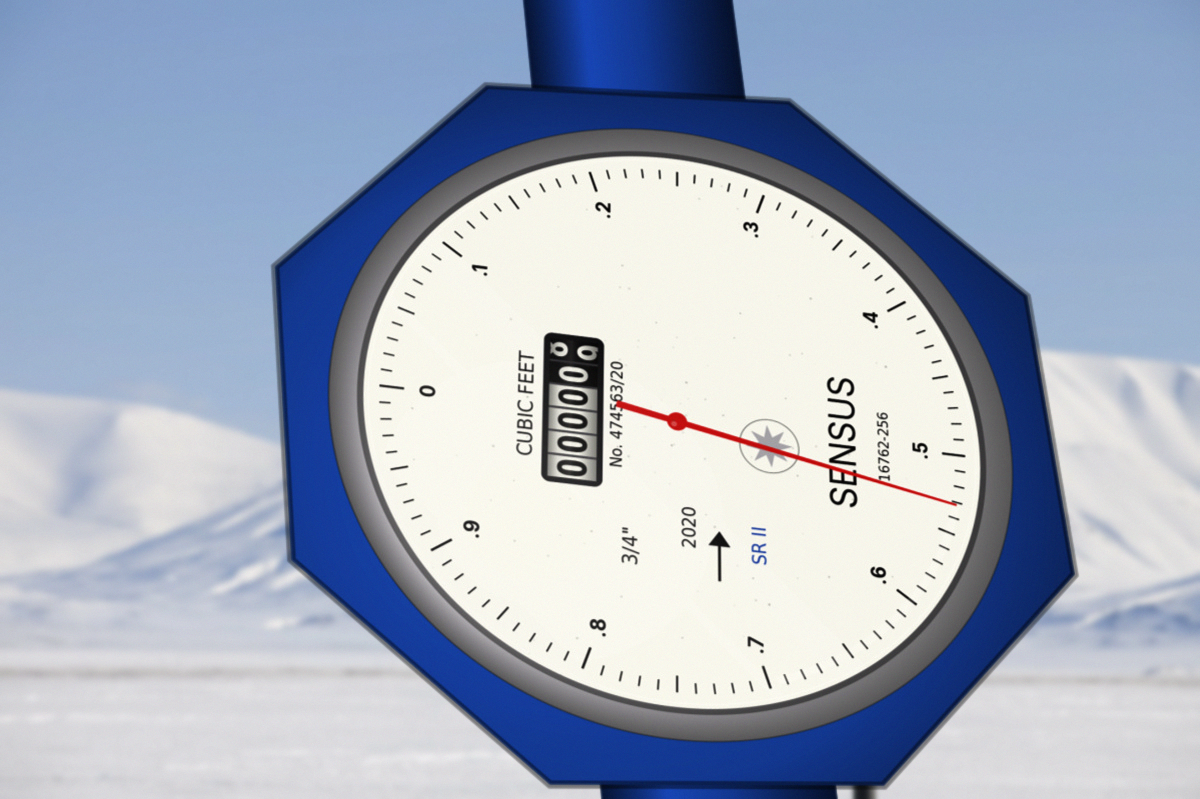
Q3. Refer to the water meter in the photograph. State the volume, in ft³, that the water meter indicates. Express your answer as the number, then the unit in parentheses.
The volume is 8.53 (ft³)
